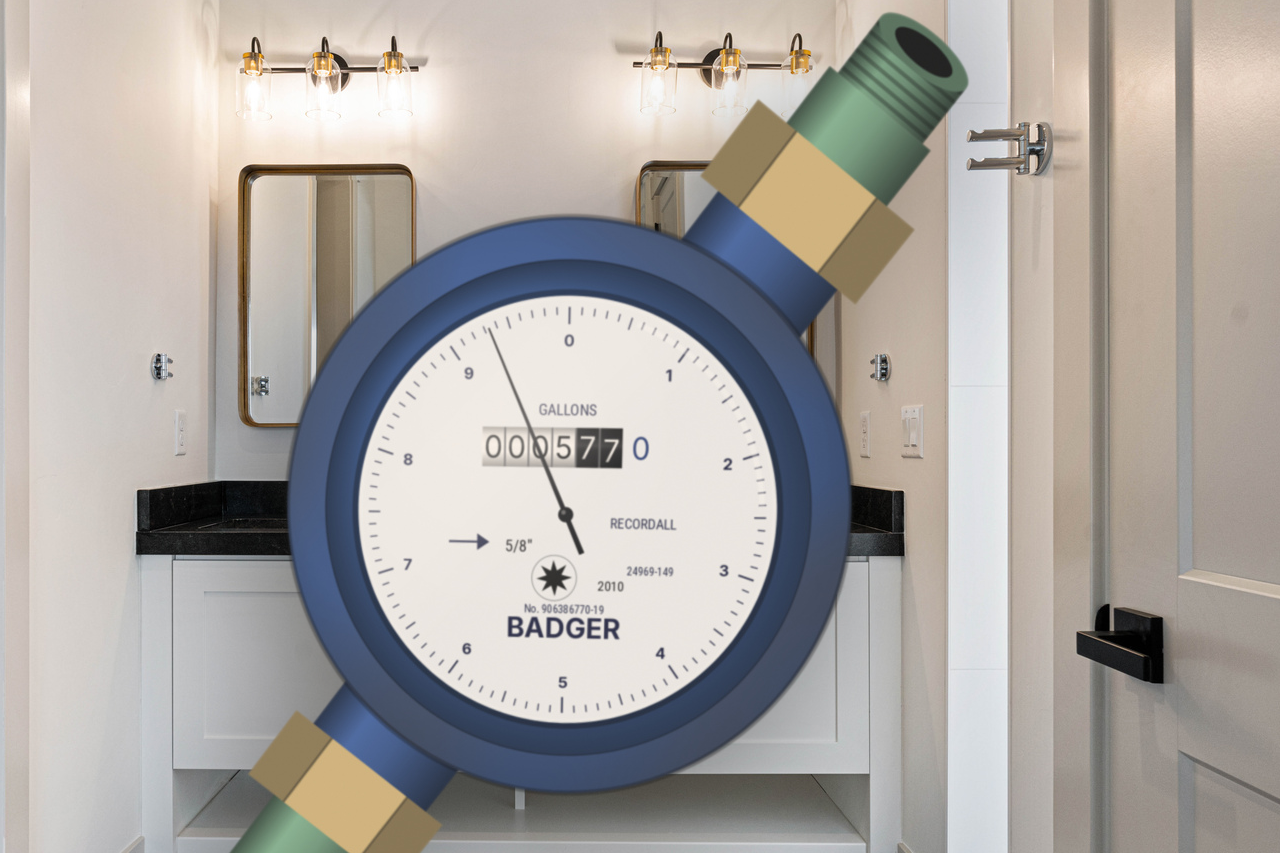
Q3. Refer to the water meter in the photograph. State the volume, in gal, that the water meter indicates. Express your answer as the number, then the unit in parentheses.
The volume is 5769.3 (gal)
